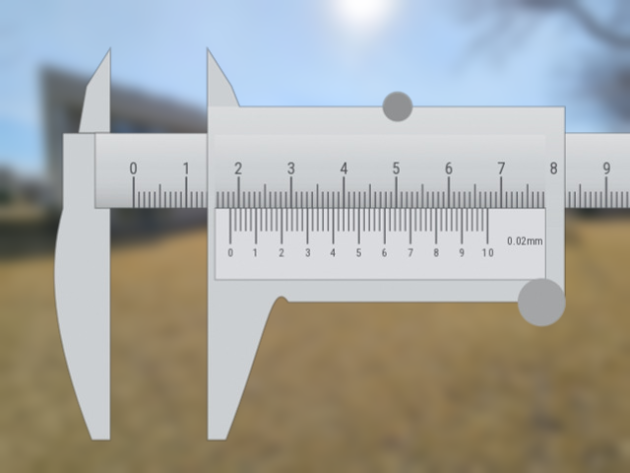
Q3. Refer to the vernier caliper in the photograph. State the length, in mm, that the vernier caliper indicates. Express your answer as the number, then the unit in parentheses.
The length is 18.4 (mm)
